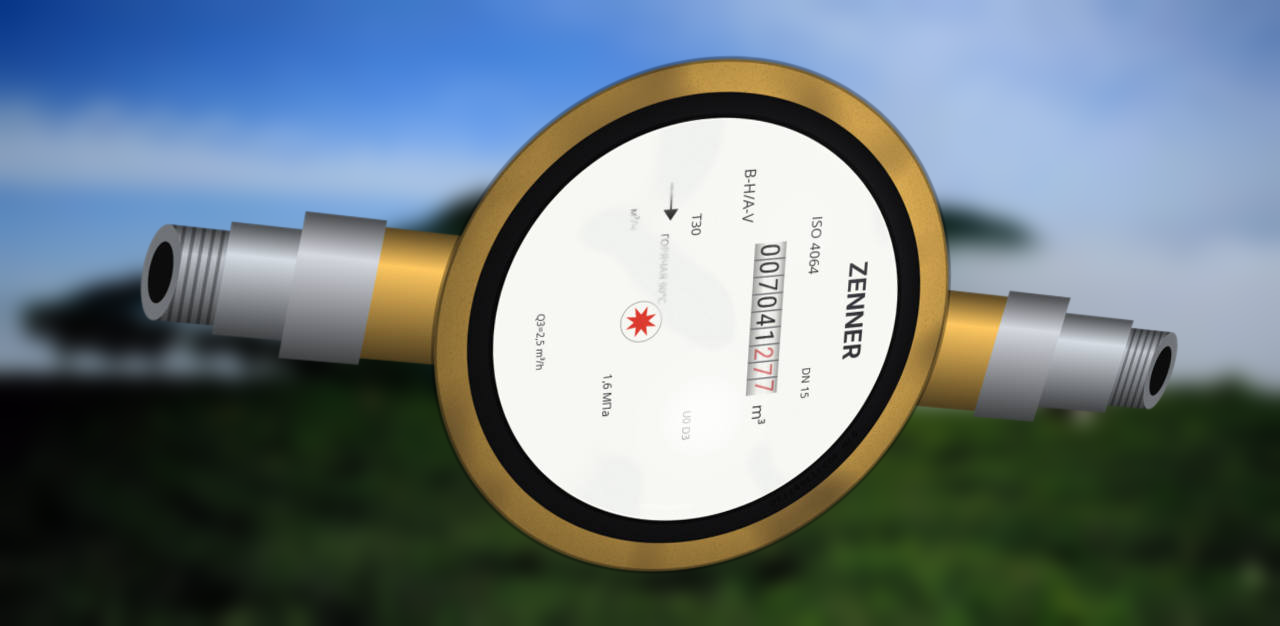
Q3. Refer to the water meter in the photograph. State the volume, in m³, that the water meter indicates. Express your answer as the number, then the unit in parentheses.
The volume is 7041.277 (m³)
